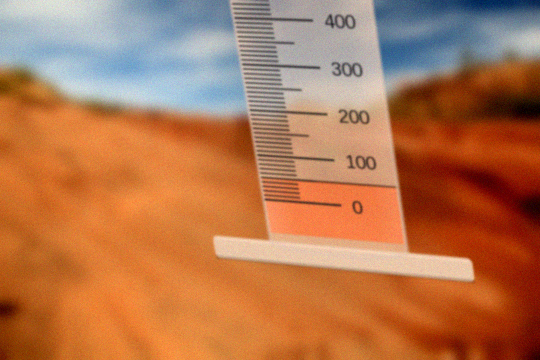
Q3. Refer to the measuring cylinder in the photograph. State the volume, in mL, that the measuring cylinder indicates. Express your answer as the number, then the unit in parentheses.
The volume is 50 (mL)
